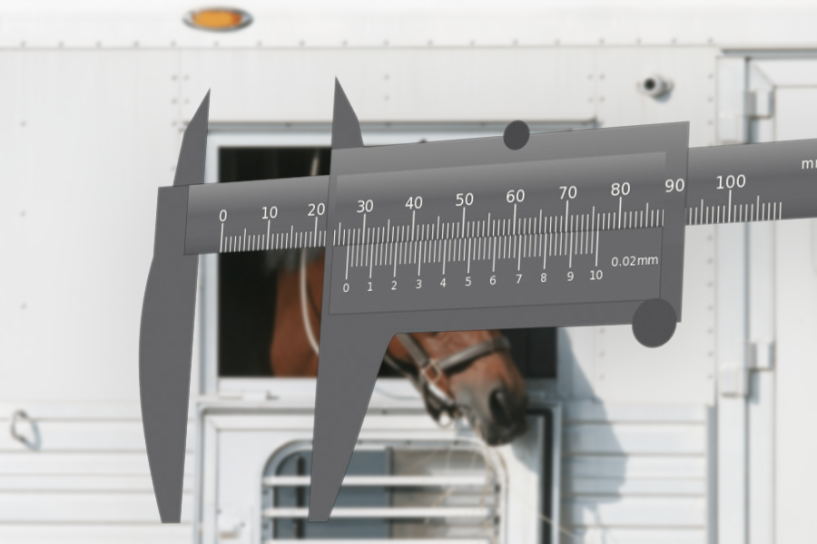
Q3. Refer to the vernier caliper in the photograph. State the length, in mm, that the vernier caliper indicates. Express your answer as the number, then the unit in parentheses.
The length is 27.0 (mm)
